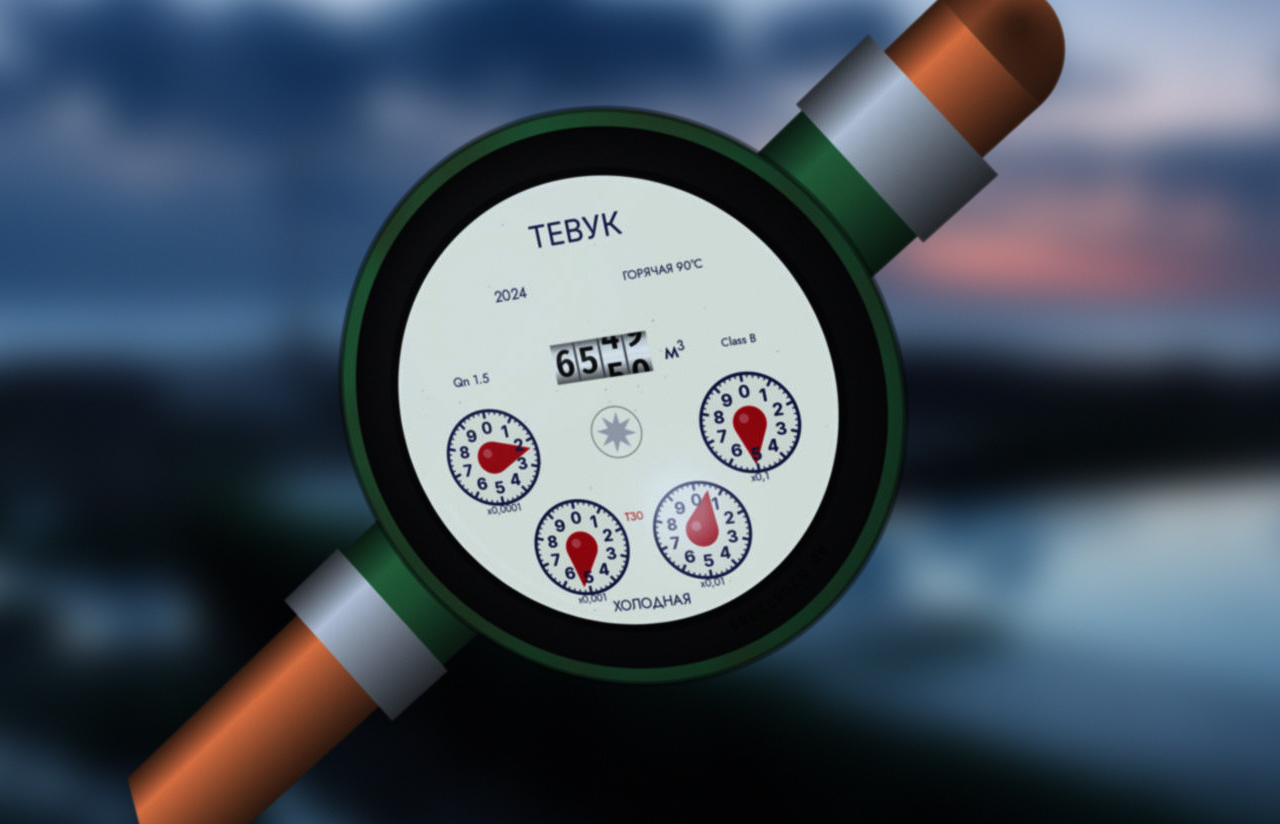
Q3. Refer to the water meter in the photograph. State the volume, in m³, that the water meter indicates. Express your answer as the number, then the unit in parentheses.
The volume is 6549.5052 (m³)
